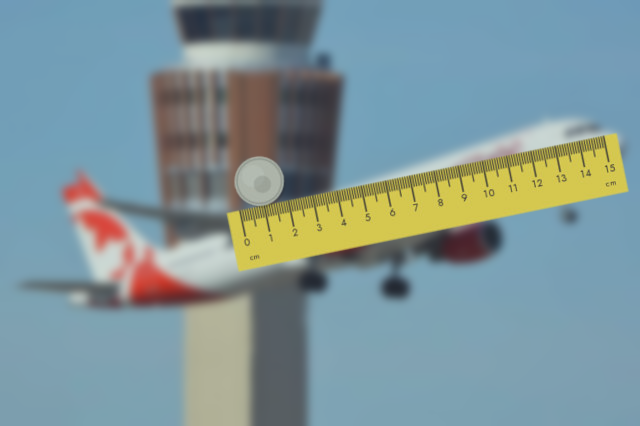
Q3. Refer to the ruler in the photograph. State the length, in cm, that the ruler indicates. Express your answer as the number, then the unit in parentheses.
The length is 2 (cm)
